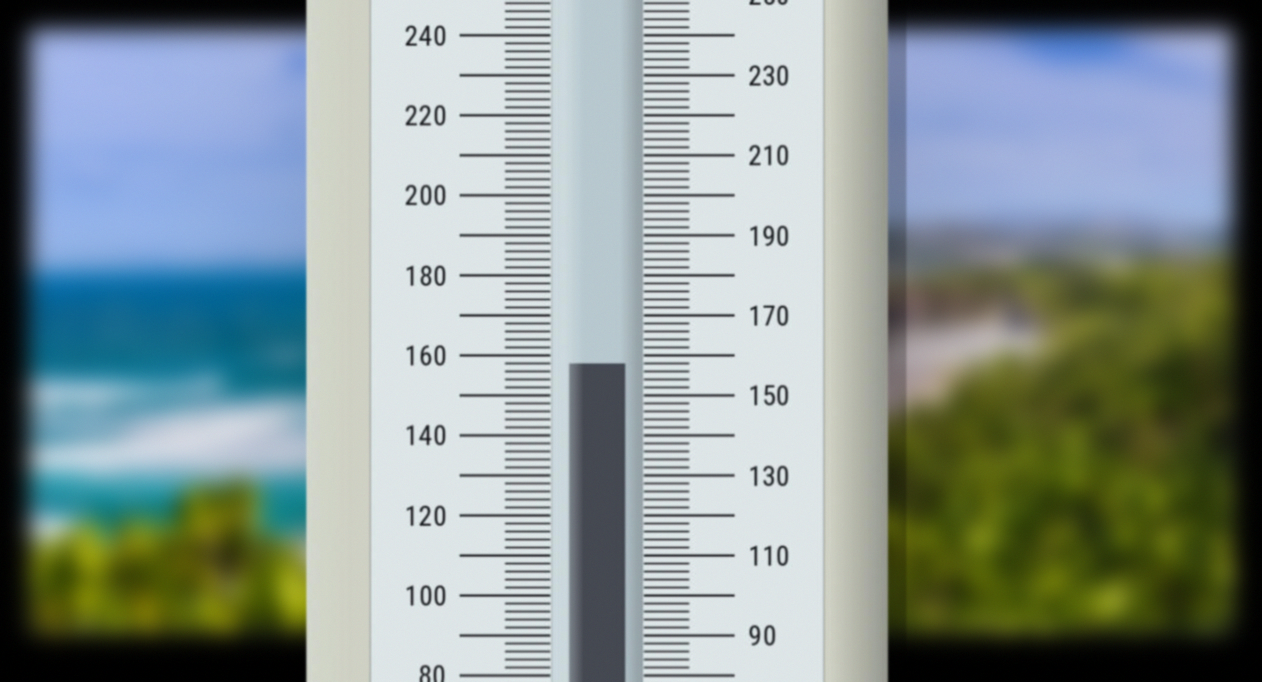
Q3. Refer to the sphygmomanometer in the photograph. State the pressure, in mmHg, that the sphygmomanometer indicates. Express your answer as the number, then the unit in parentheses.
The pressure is 158 (mmHg)
